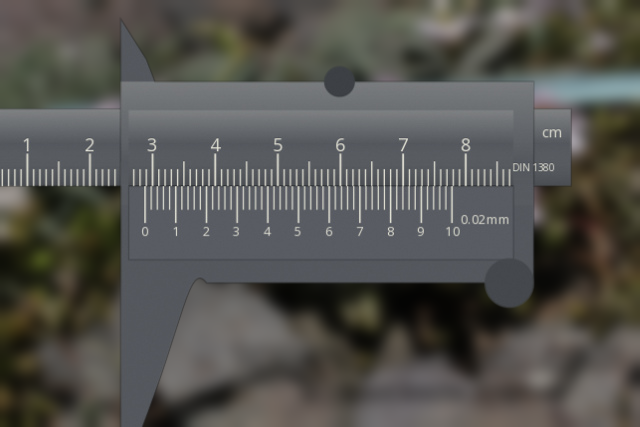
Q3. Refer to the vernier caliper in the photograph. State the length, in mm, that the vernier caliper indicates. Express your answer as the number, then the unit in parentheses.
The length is 28.8 (mm)
